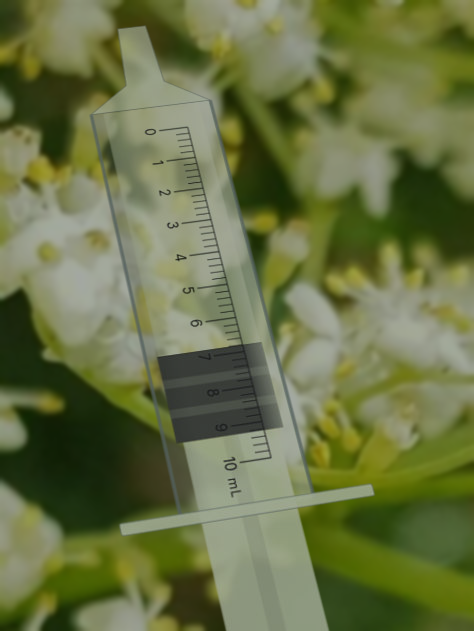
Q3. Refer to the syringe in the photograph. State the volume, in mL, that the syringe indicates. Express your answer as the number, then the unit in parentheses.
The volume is 6.8 (mL)
